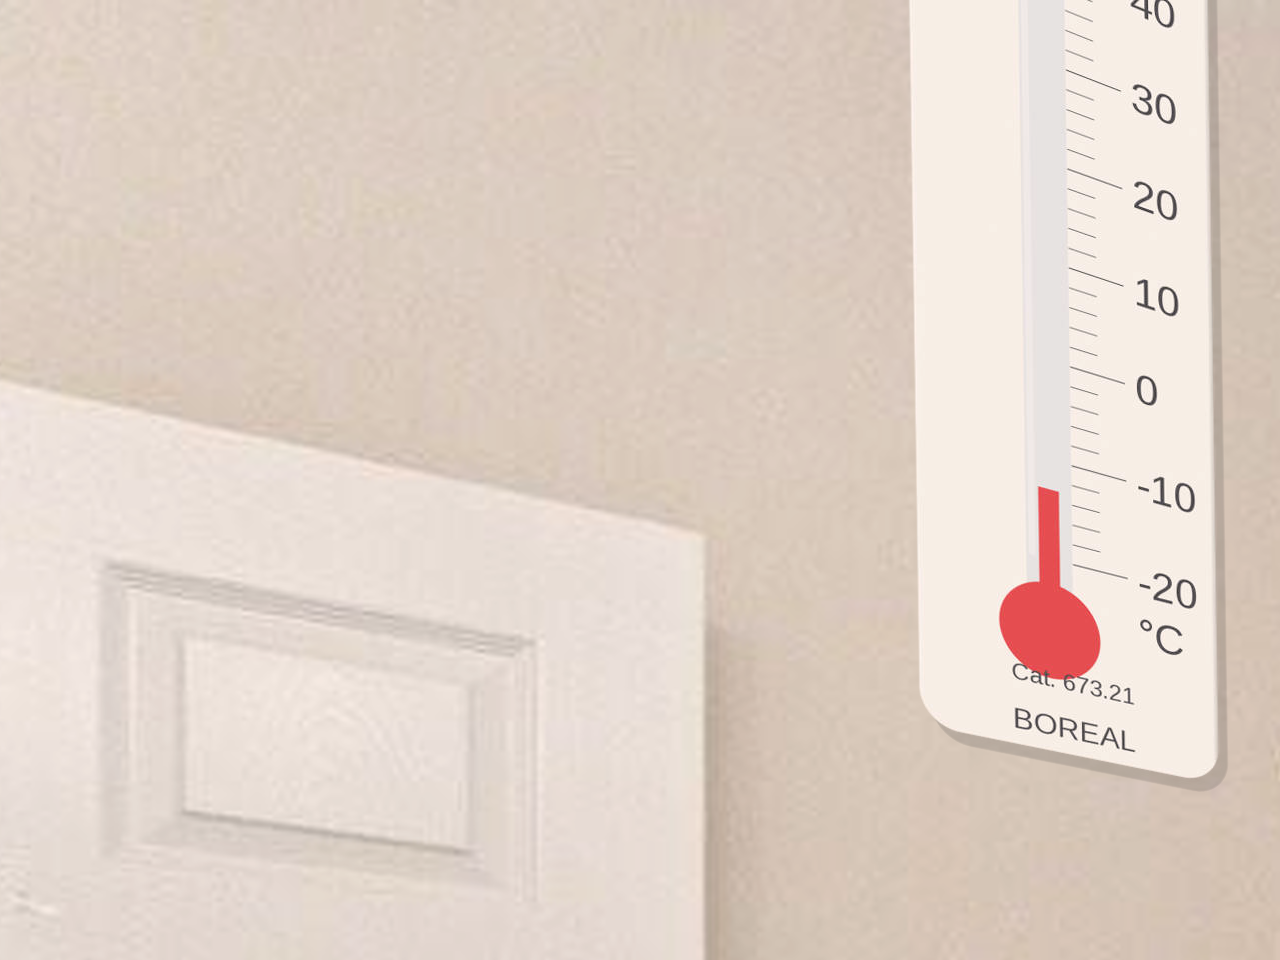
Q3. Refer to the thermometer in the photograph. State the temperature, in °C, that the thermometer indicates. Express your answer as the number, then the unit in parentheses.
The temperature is -13 (°C)
